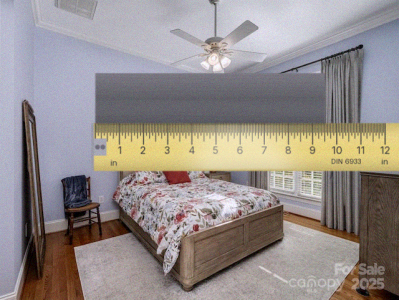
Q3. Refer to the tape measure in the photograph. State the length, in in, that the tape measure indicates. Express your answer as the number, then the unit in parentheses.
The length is 9.5 (in)
